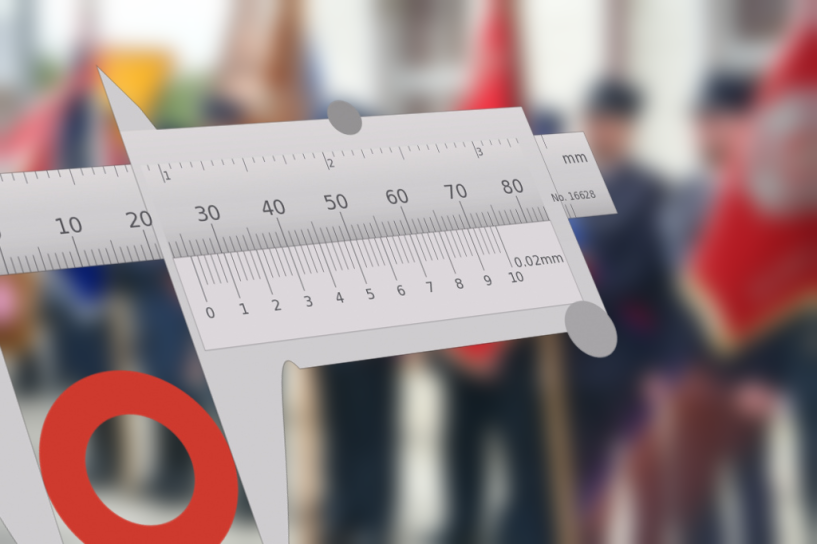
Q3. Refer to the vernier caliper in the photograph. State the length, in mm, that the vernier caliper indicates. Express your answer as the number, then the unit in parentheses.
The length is 25.4 (mm)
